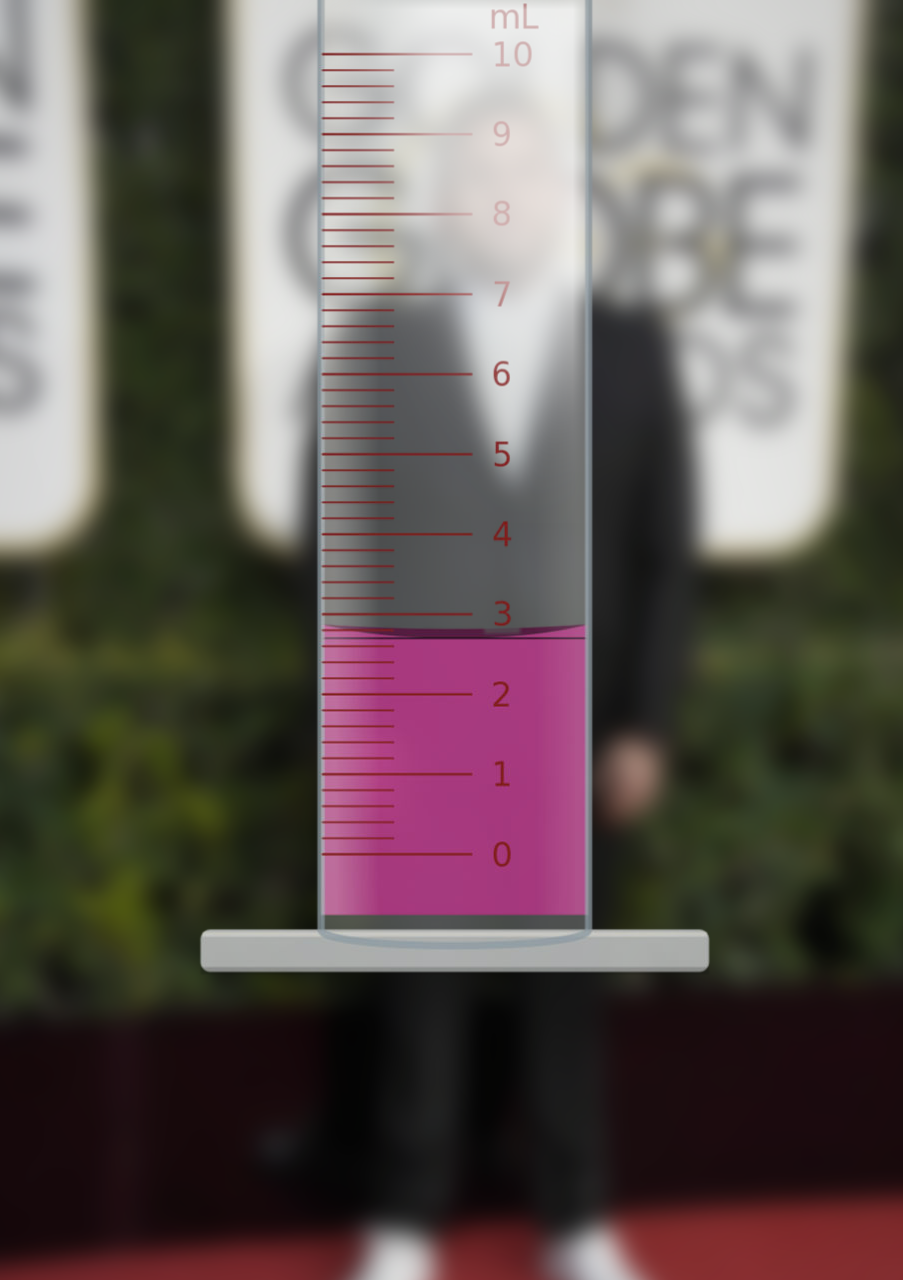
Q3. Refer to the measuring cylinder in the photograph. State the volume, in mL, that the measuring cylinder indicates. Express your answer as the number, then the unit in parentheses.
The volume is 2.7 (mL)
